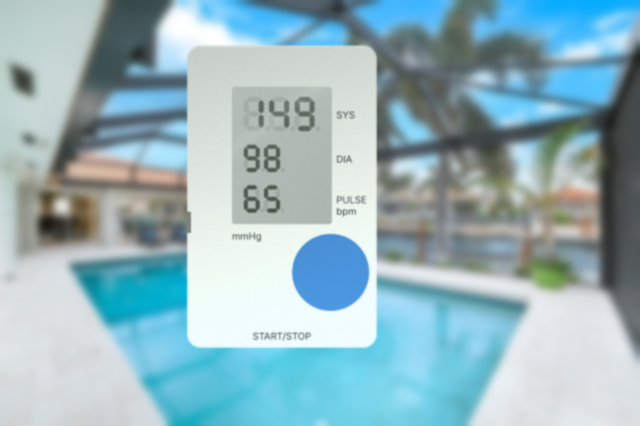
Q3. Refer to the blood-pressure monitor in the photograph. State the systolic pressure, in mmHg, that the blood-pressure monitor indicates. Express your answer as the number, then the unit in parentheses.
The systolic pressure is 149 (mmHg)
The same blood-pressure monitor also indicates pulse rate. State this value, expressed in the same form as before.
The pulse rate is 65 (bpm)
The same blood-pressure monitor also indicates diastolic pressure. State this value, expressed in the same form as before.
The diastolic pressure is 98 (mmHg)
